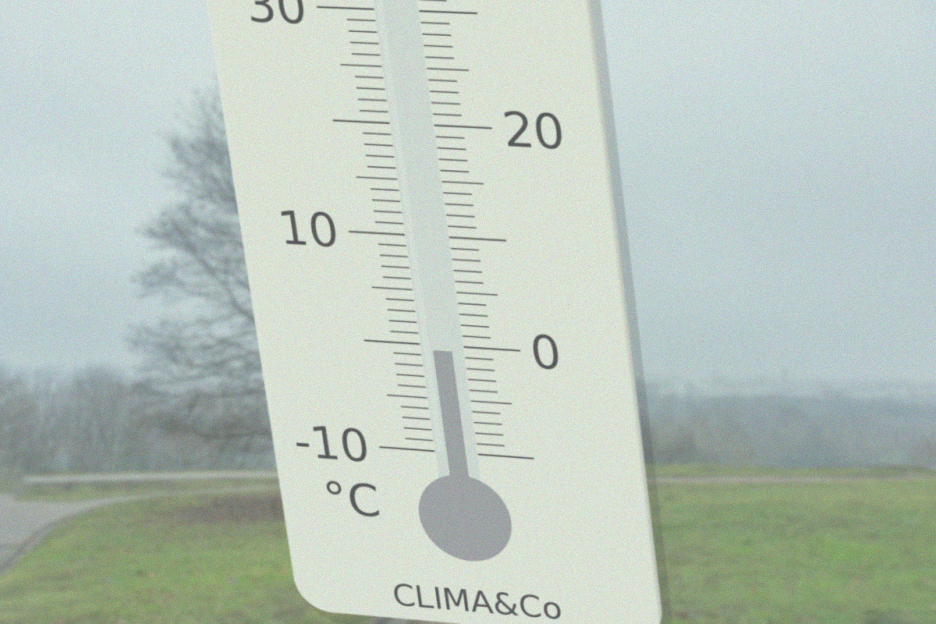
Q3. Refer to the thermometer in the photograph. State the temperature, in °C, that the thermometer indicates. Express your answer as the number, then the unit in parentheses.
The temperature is -0.5 (°C)
